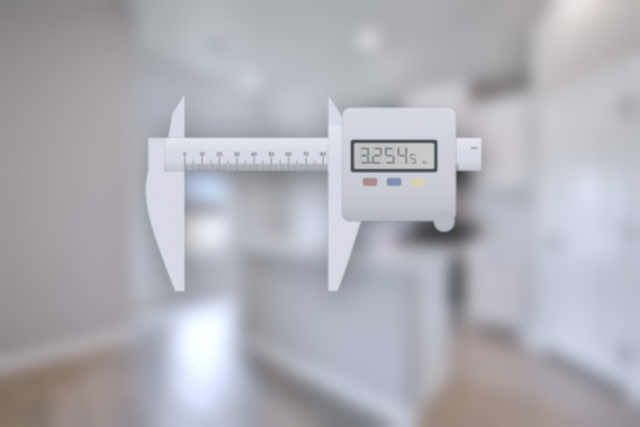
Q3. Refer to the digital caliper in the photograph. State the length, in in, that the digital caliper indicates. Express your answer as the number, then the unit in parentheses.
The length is 3.2545 (in)
